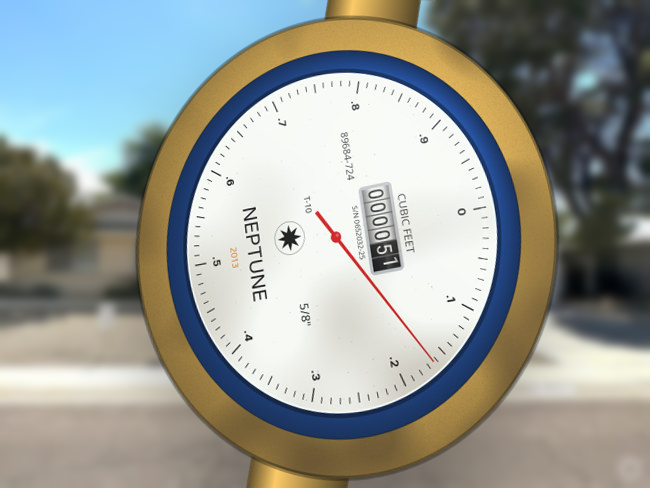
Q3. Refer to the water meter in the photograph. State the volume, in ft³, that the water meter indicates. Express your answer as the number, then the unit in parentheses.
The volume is 51.16 (ft³)
